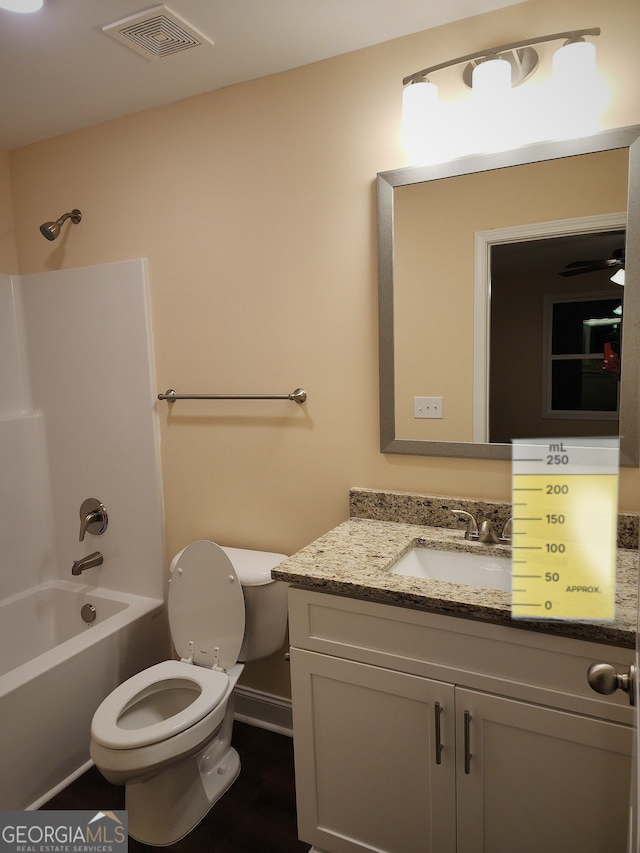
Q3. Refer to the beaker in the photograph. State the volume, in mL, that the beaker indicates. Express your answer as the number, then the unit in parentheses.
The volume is 225 (mL)
